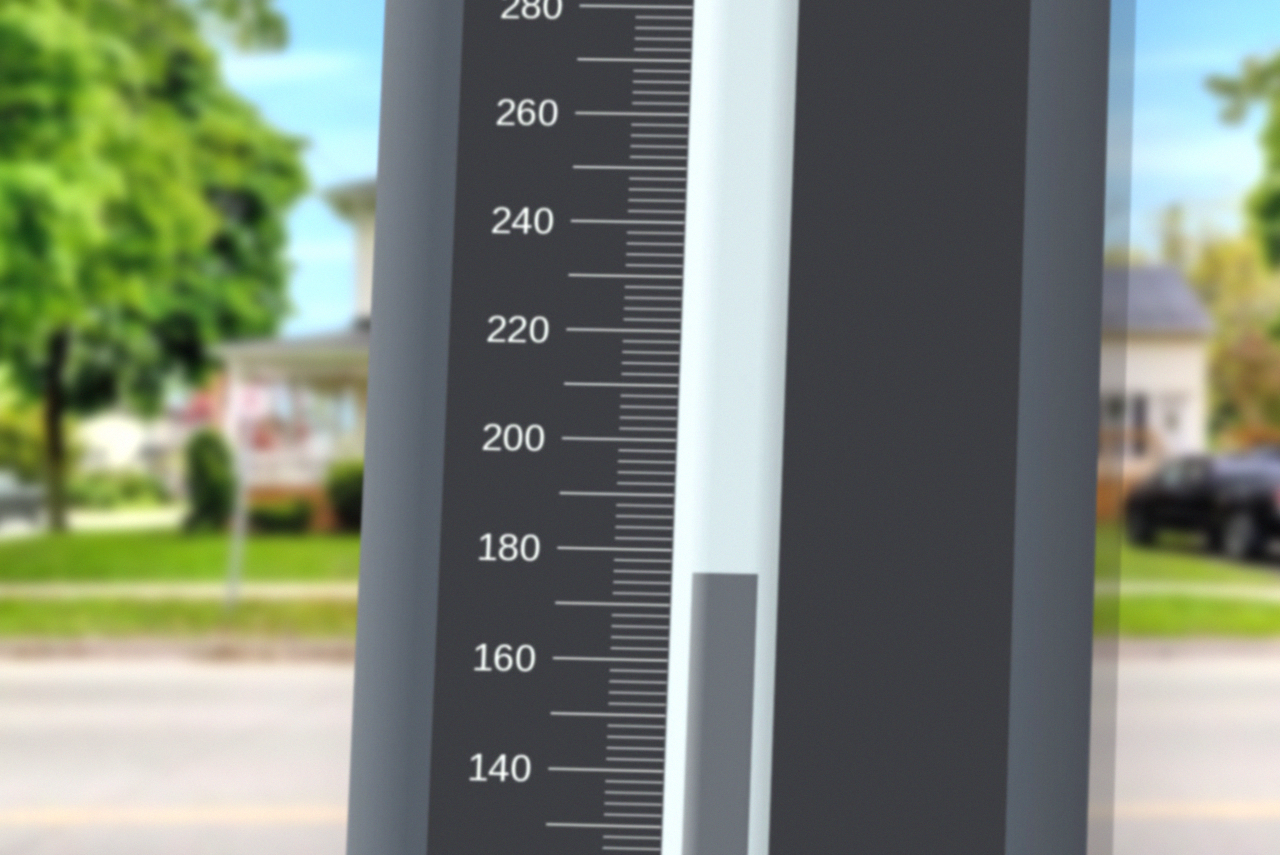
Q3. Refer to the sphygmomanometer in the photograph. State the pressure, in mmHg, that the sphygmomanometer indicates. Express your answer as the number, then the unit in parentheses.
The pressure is 176 (mmHg)
